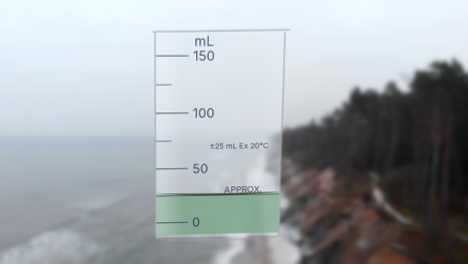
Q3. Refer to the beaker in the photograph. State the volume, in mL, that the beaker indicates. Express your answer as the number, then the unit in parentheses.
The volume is 25 (mL)
